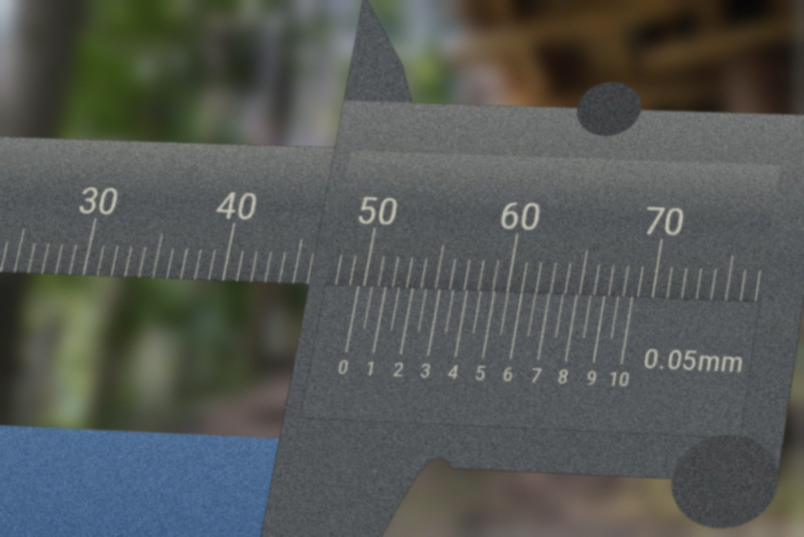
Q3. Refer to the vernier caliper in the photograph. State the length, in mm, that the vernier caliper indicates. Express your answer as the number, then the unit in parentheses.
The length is 49.6 (mm)
